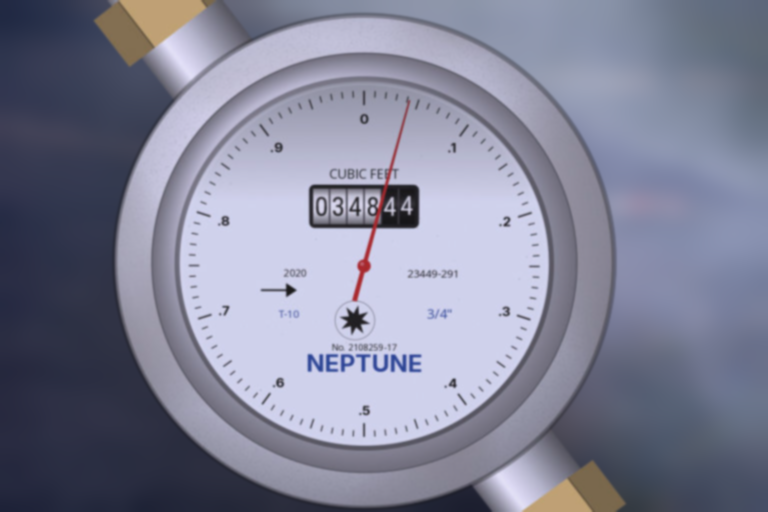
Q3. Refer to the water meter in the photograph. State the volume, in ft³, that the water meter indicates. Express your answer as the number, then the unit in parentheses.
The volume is 34844.04 (ft³)
